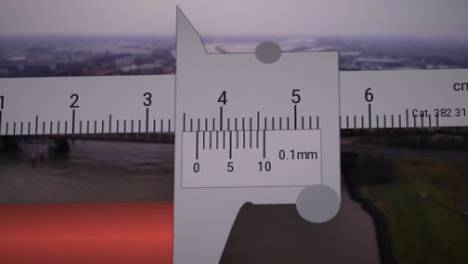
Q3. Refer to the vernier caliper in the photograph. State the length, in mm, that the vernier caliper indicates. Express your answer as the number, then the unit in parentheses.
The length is 36.8 (mm)
